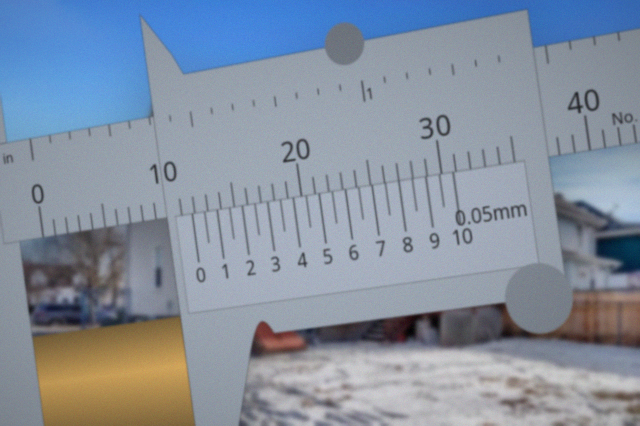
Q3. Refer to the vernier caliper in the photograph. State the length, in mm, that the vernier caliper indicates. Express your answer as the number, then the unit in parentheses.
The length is 11.8 (mm)
